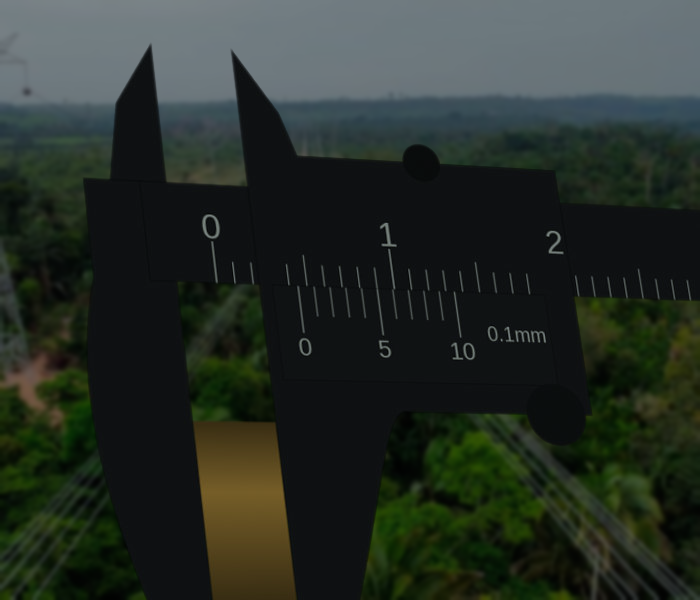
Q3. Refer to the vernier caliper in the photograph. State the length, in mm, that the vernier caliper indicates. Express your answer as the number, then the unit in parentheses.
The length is 4.5 (mm)
